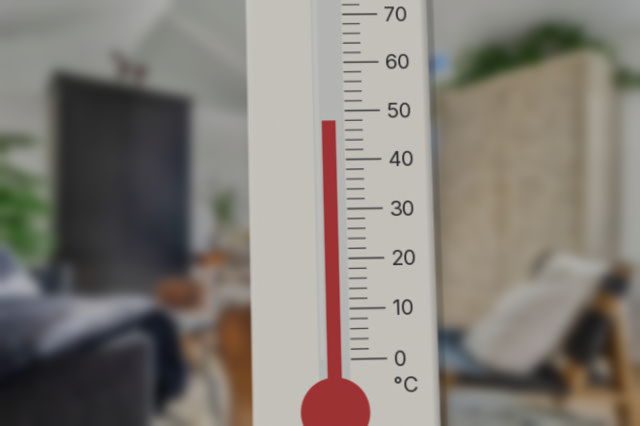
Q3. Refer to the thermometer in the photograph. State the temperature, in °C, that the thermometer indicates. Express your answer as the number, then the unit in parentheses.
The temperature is 48 (°C)
